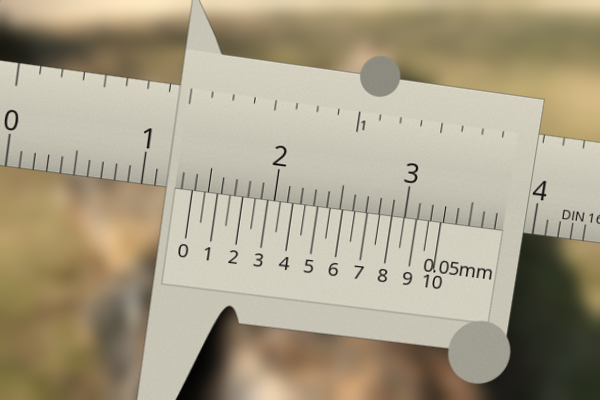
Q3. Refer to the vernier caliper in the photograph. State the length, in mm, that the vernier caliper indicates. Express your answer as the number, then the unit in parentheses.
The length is 13.8 (mm)
